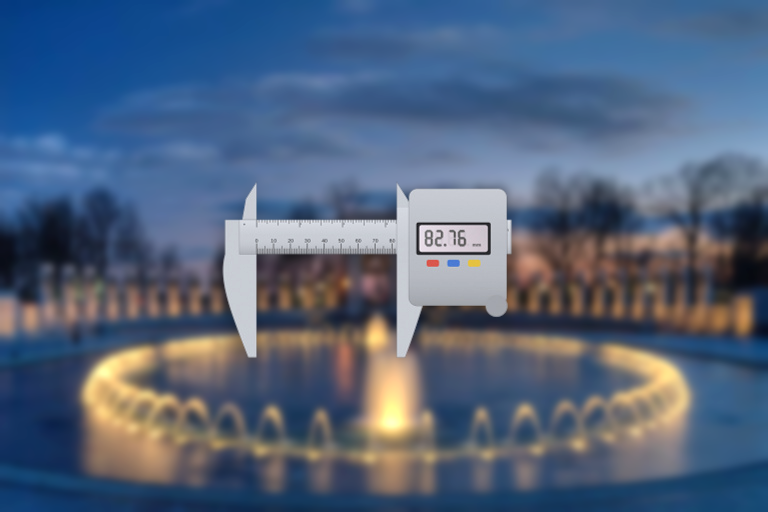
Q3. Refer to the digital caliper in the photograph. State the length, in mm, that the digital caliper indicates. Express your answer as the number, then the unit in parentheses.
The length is 82.76 (mm)
